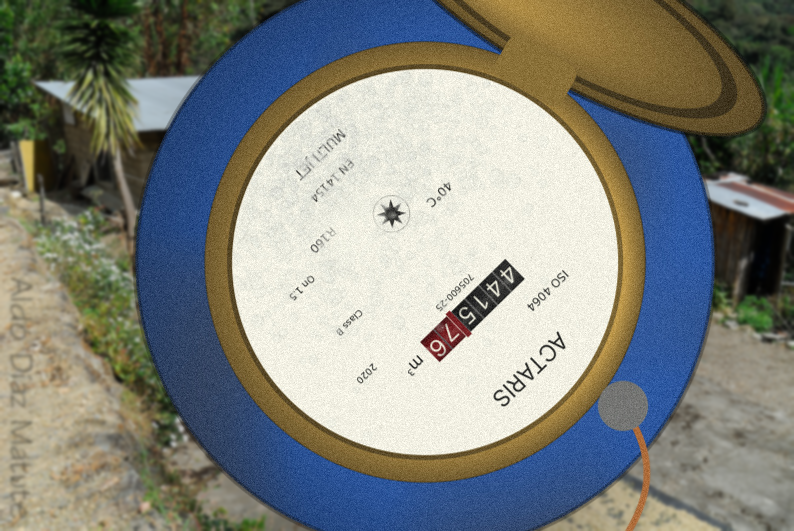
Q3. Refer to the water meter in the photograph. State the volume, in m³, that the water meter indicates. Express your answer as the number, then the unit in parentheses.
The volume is 4415.76 (m³)
